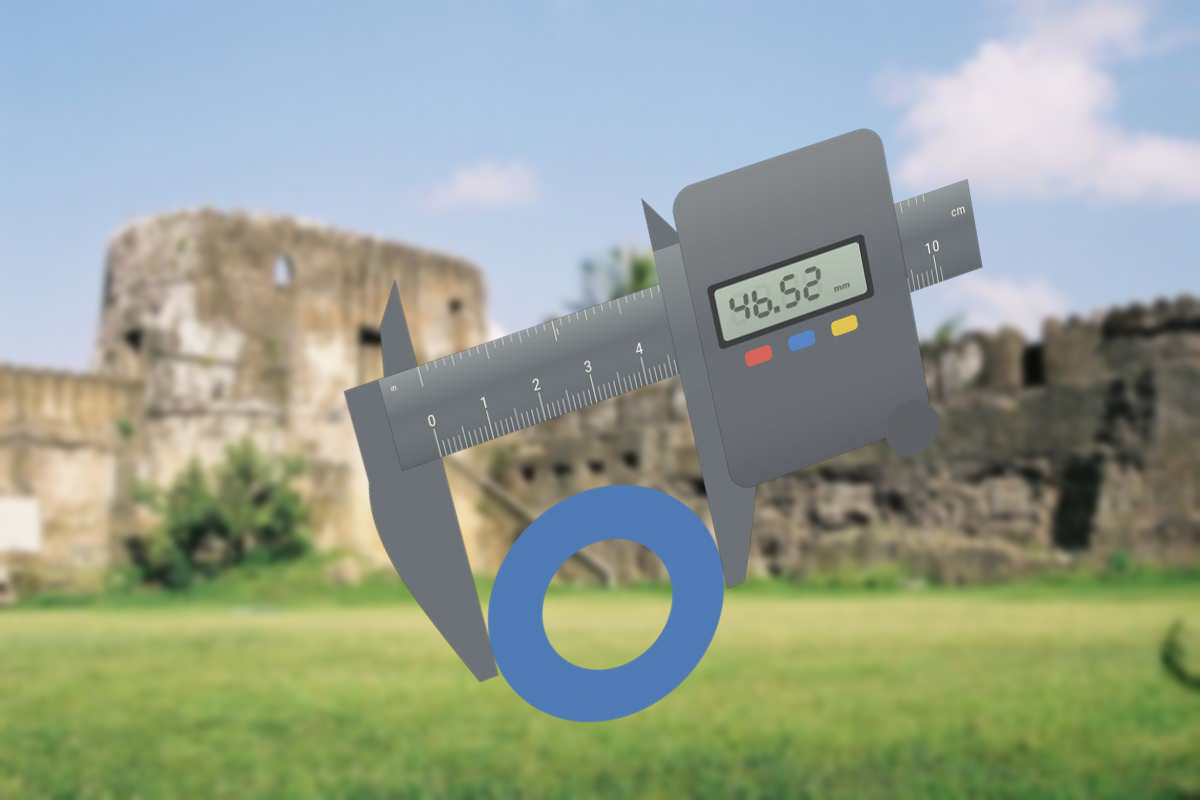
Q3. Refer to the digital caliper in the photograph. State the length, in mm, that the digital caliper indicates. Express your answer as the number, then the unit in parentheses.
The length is 46.52 (mm)
